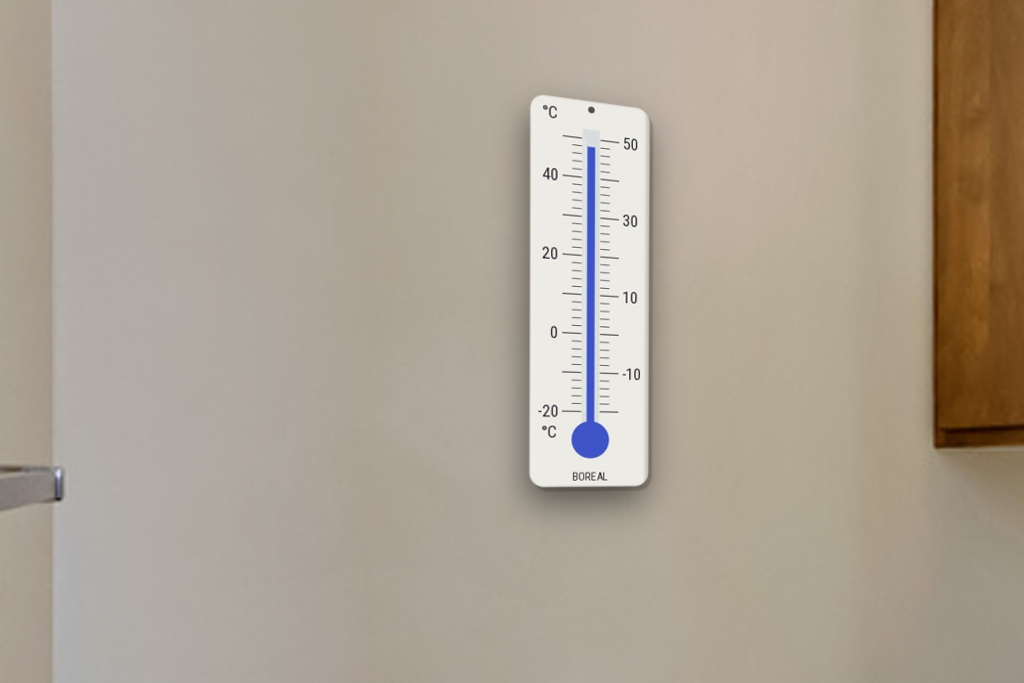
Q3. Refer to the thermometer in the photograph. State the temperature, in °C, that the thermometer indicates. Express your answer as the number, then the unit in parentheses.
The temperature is 48 (°C)
